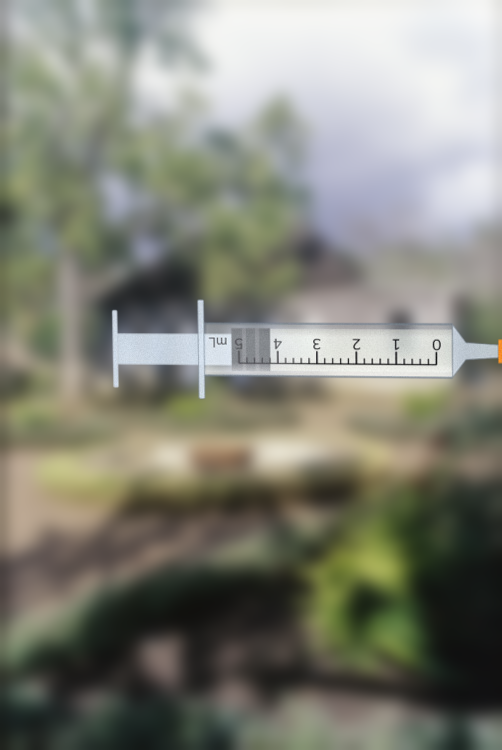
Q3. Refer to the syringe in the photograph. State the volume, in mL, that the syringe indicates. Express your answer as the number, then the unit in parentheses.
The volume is 4.2 (mL)
